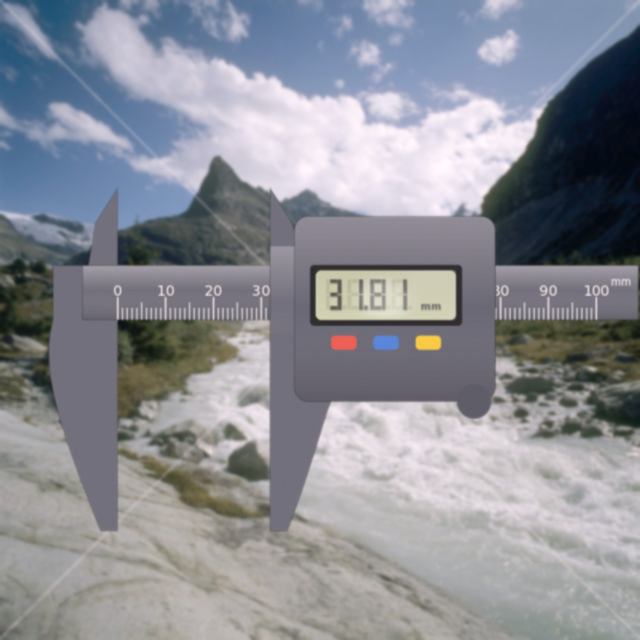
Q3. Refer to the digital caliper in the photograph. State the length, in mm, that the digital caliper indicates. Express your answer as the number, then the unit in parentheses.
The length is 31.81 (mm)
